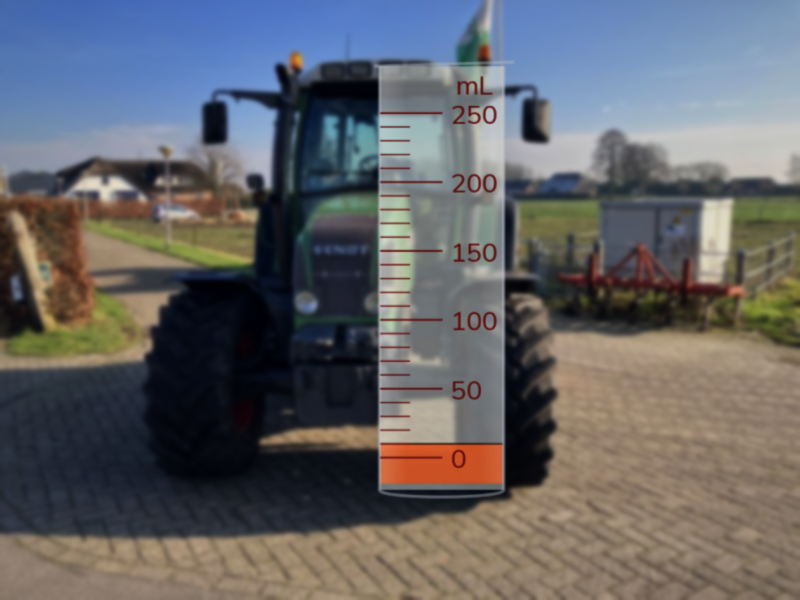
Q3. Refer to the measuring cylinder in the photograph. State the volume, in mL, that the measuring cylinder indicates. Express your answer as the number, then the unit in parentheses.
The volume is 10 (mL)
